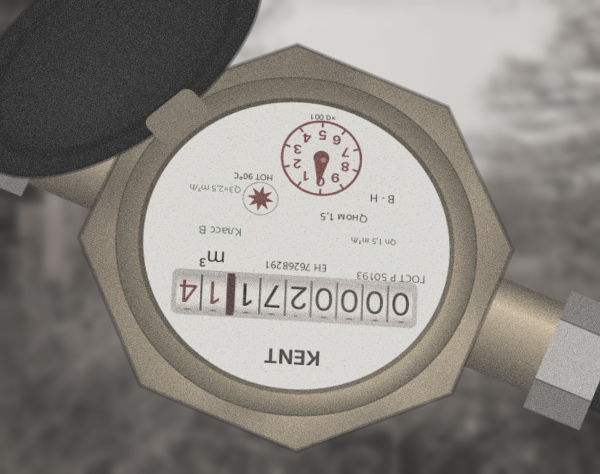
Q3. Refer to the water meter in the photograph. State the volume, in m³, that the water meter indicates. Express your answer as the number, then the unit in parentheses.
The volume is 271.140 (m³)
